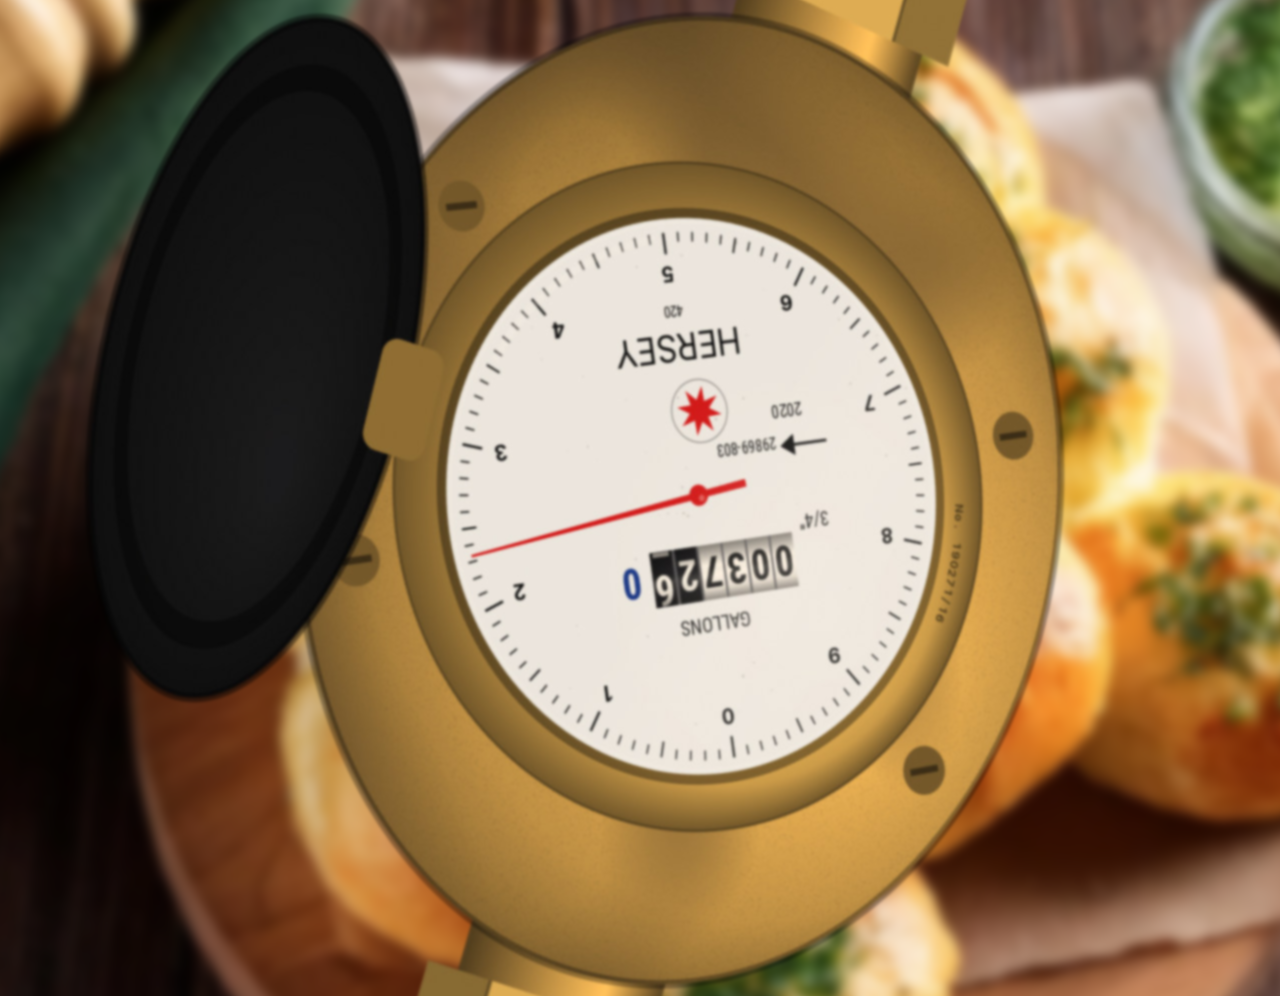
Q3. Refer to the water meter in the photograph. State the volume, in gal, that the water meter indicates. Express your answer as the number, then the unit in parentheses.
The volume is 37262.3 (gal)
